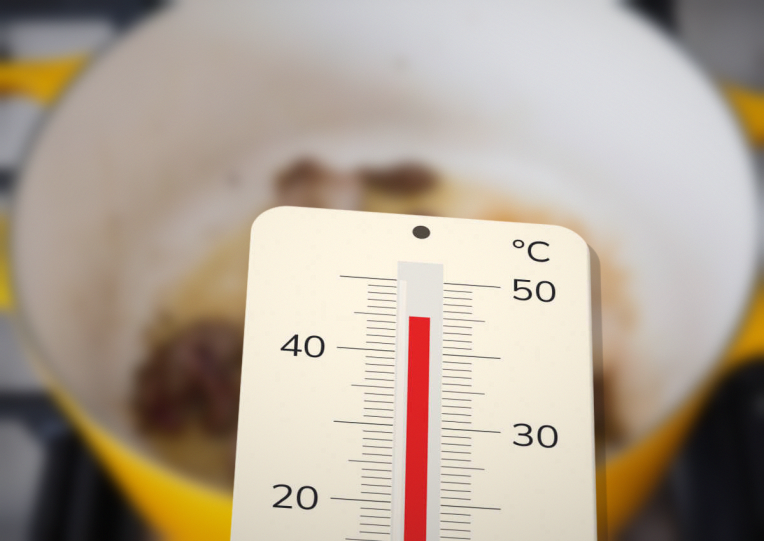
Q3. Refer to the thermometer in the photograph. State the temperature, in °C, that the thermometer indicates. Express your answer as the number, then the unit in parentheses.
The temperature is 45 (°C)
